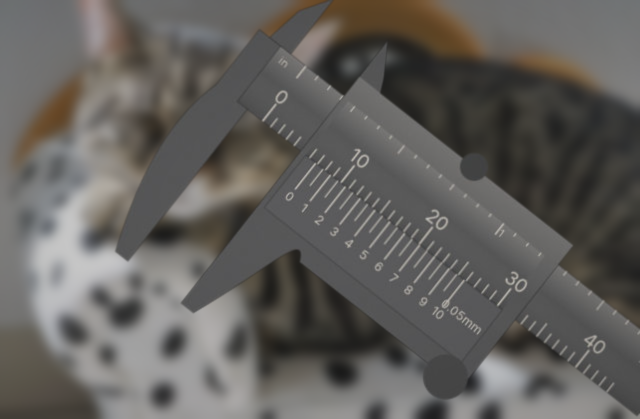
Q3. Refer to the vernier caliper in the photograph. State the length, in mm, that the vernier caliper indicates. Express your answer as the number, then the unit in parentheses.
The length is 6.8 (mm)
